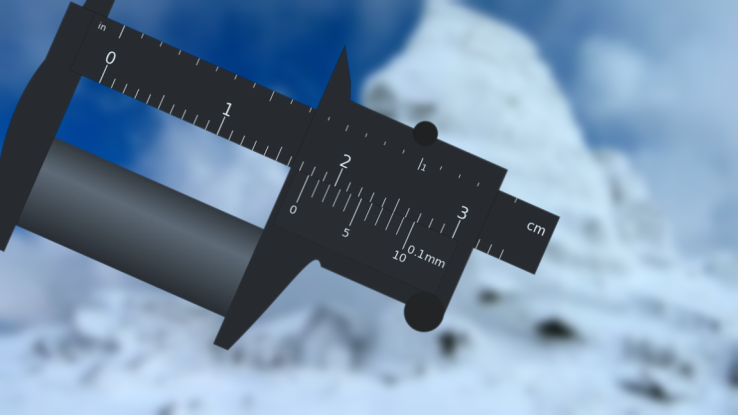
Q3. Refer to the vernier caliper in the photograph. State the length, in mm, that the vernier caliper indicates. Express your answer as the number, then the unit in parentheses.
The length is 17.8 (mm)
